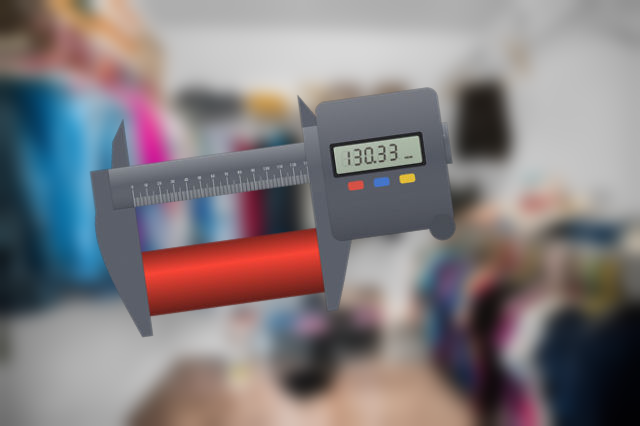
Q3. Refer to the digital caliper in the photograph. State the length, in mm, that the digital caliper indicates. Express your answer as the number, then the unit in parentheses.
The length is 130.33 (mm)
